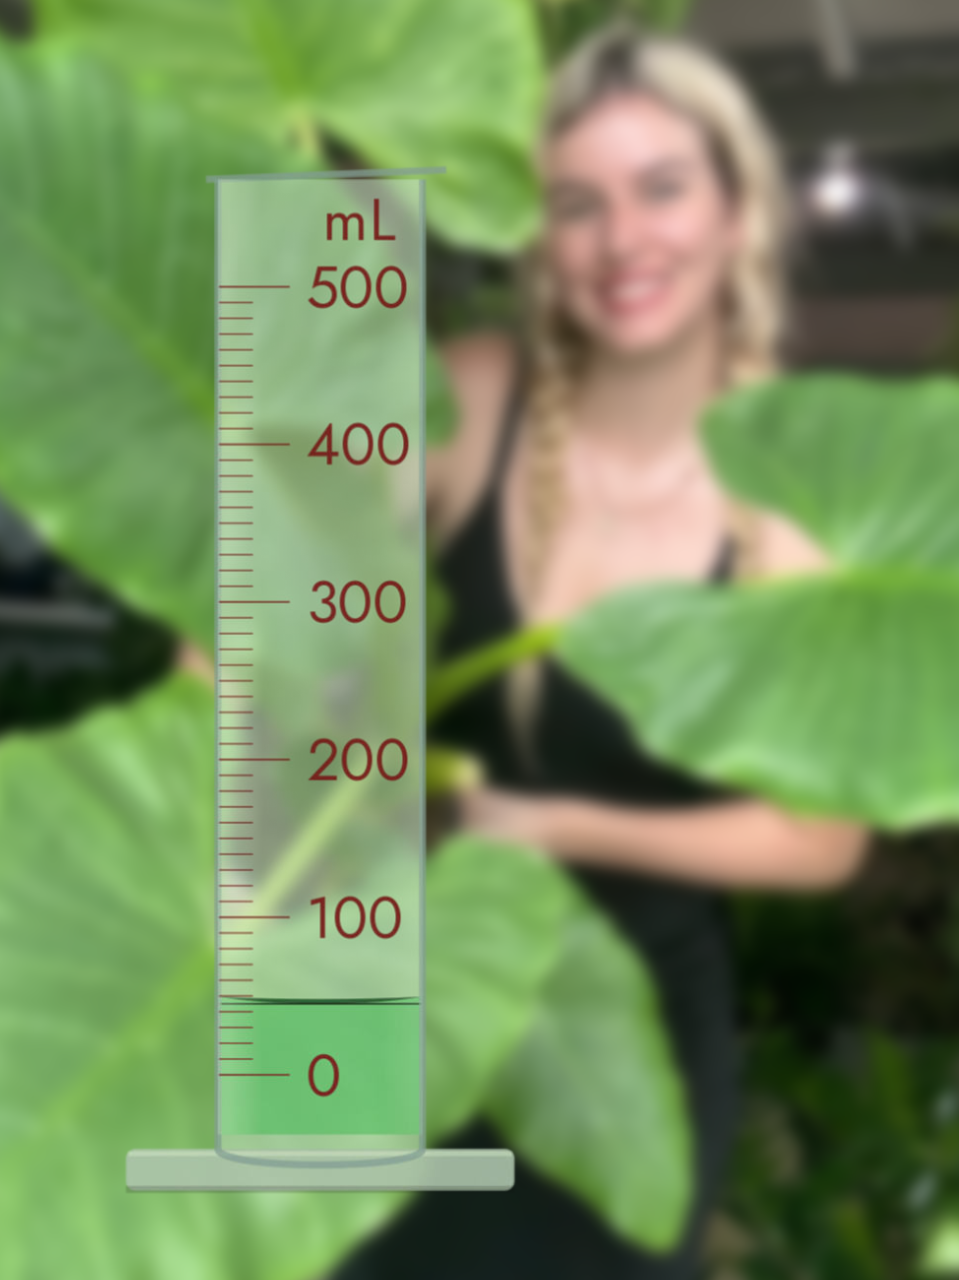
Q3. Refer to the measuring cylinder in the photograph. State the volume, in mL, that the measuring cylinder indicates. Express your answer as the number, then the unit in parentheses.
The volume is 45 (mL)
